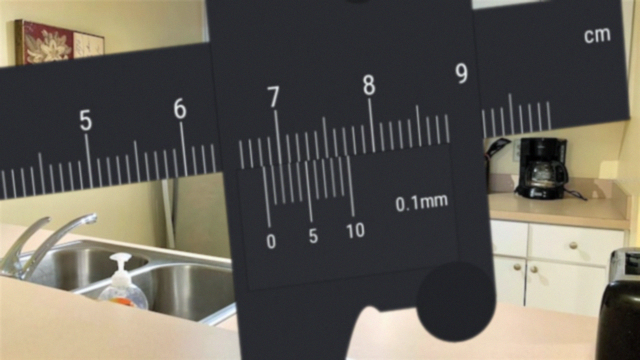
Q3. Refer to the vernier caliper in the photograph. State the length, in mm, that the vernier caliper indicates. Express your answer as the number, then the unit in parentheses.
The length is 68.2 (mm)
